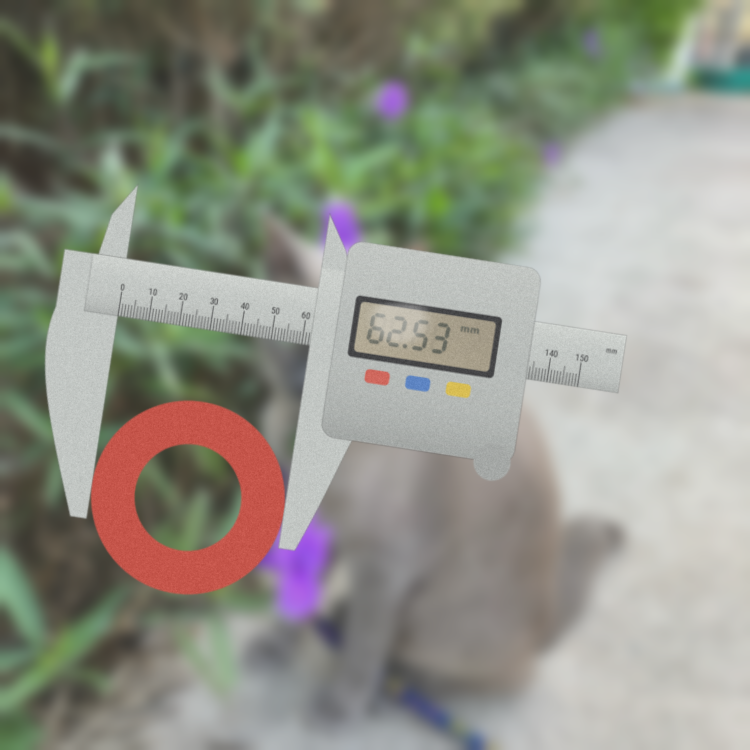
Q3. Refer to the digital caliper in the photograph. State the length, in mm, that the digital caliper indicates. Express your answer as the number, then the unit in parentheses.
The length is 62.53 (mm)
